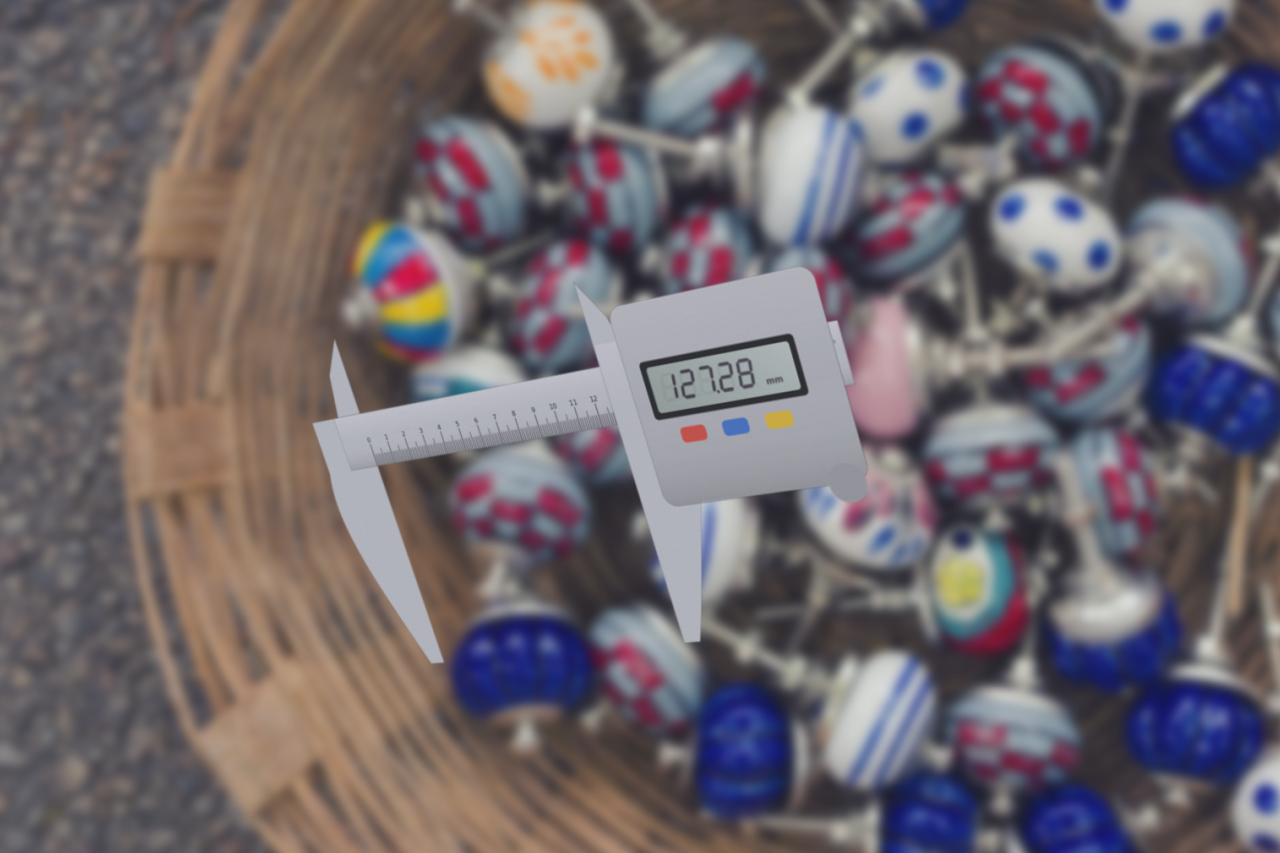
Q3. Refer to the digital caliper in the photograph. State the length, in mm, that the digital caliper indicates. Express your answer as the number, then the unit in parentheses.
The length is 127.28 (mm)
